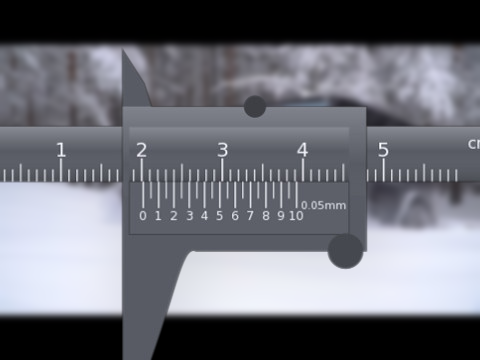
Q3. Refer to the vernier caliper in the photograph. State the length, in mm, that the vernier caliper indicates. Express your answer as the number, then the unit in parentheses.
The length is 20.2 (mm)
